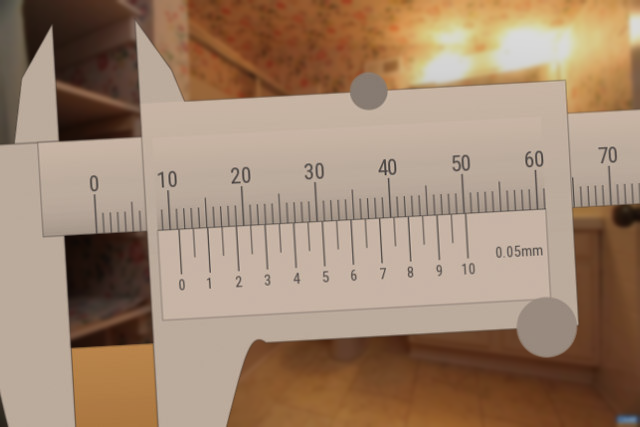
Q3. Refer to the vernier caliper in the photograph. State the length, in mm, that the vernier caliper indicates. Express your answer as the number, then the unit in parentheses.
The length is 11.2 (mm)
